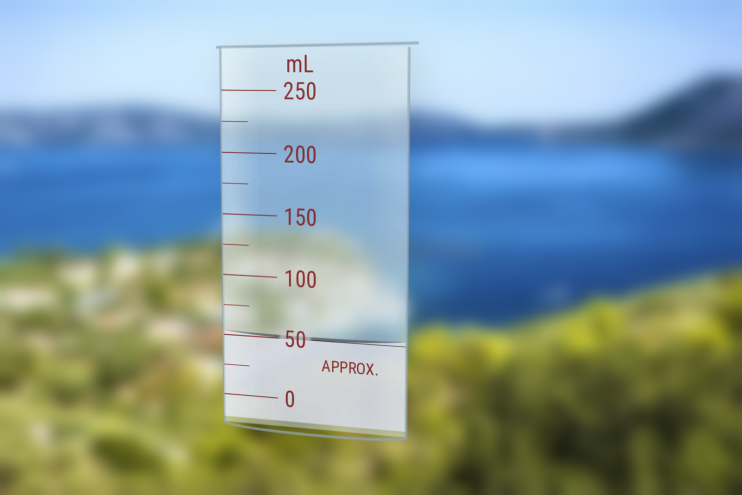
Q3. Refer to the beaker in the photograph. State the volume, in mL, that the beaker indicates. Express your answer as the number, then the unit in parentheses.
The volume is 50 (mL)
